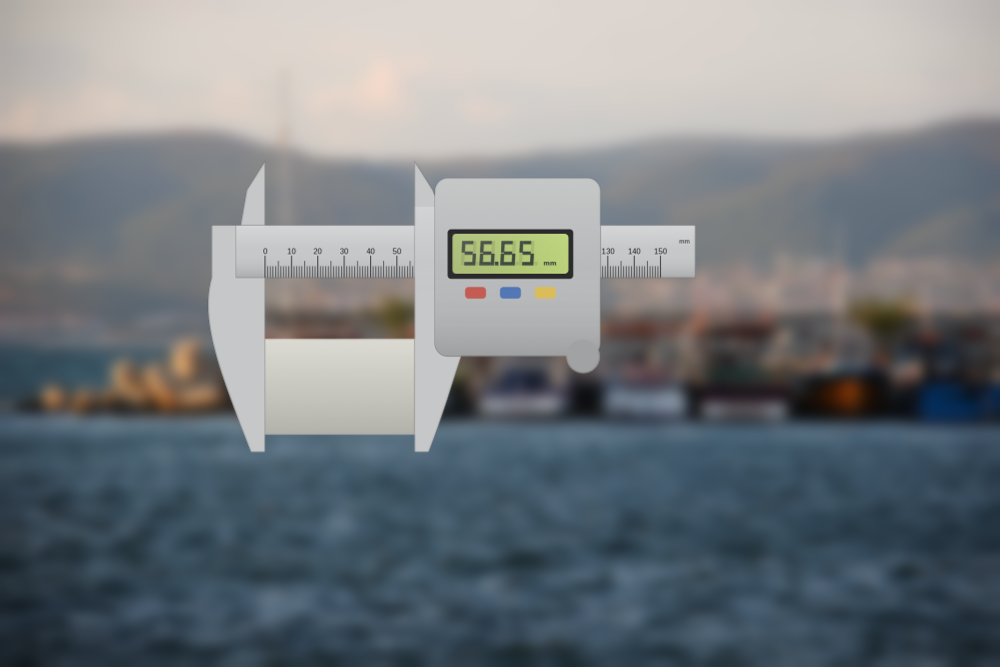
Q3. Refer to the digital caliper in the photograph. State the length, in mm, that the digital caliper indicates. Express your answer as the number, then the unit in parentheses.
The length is 56.65 (mm)
